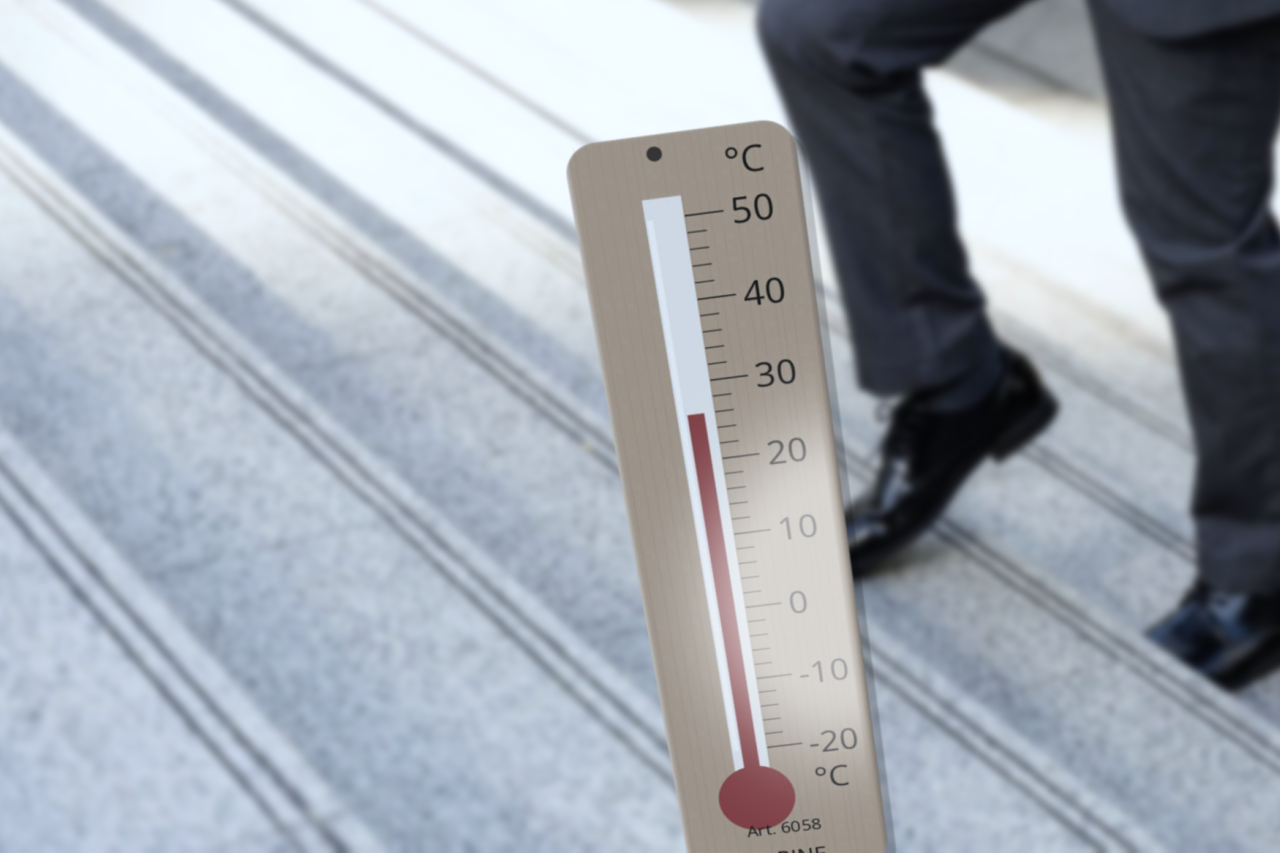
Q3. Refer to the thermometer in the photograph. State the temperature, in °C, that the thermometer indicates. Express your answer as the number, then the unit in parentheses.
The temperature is 26 (°C)
